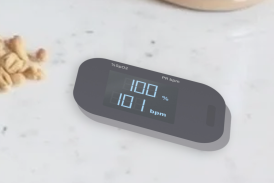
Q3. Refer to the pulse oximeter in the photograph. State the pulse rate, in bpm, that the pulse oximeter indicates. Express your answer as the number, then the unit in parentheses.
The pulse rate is 101 (bpm)
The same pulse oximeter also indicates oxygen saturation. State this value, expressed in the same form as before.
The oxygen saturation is 100 (%)
